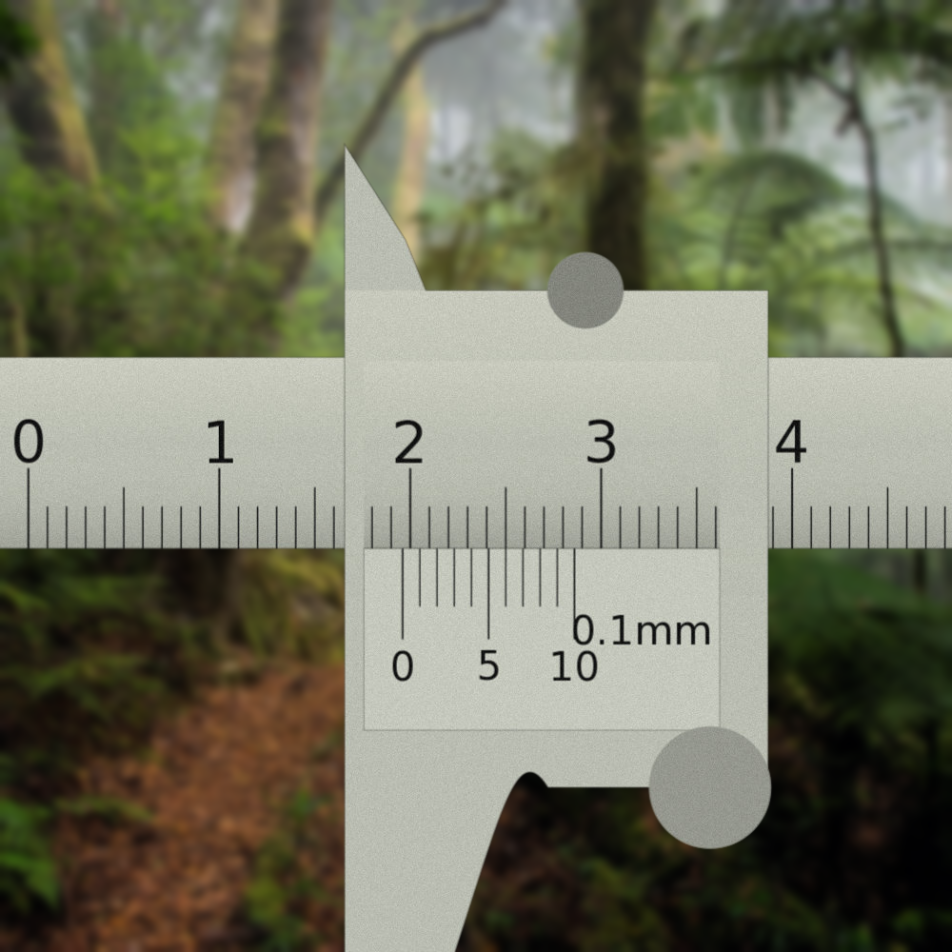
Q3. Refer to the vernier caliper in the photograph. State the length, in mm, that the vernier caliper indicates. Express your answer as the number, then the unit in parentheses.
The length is 19.6 (mm)
